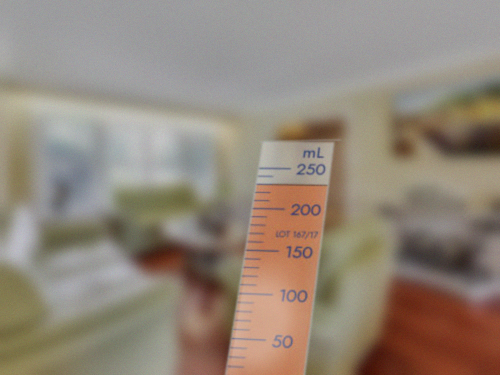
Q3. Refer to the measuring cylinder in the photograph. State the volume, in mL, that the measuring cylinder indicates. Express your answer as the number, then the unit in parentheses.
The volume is 230 (mL)
